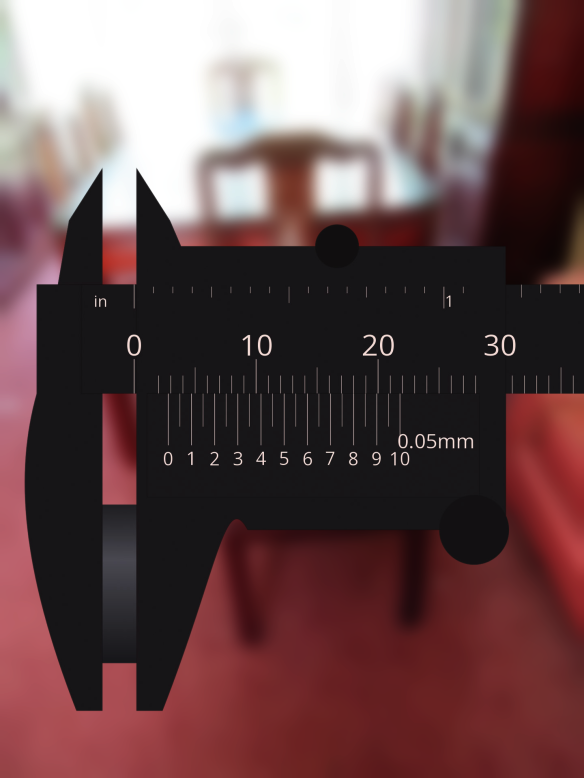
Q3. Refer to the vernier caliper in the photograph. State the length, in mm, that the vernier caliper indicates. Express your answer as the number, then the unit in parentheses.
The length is 2.8 (mm)
